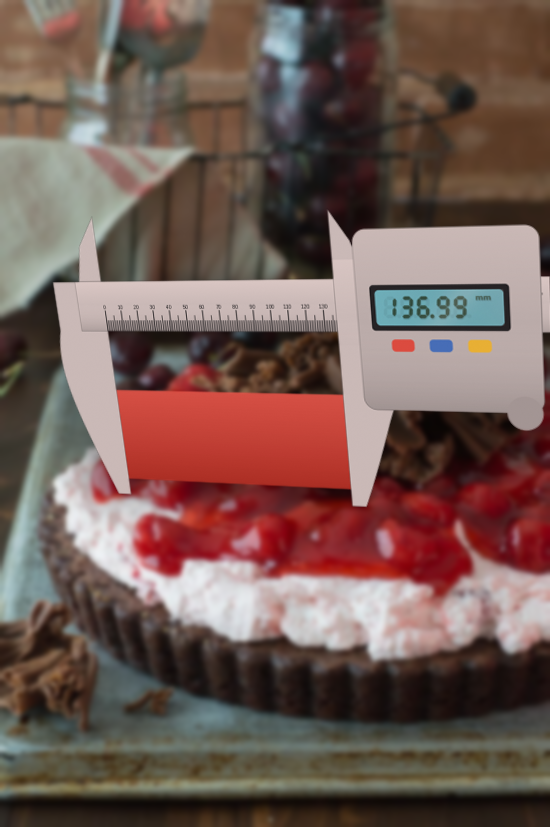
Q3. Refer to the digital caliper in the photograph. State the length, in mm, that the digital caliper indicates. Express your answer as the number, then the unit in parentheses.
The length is 136.99 (mm)
